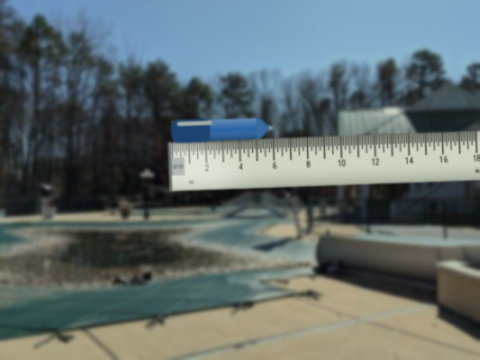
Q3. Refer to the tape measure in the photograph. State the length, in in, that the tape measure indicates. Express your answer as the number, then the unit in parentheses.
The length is 6 (in)
